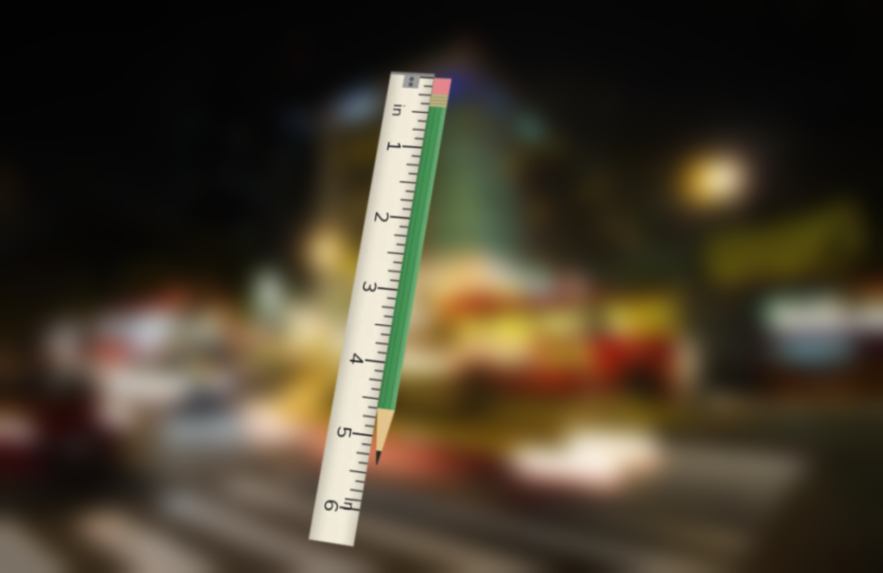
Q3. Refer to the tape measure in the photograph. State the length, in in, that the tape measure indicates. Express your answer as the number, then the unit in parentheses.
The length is 5.375 (in)
